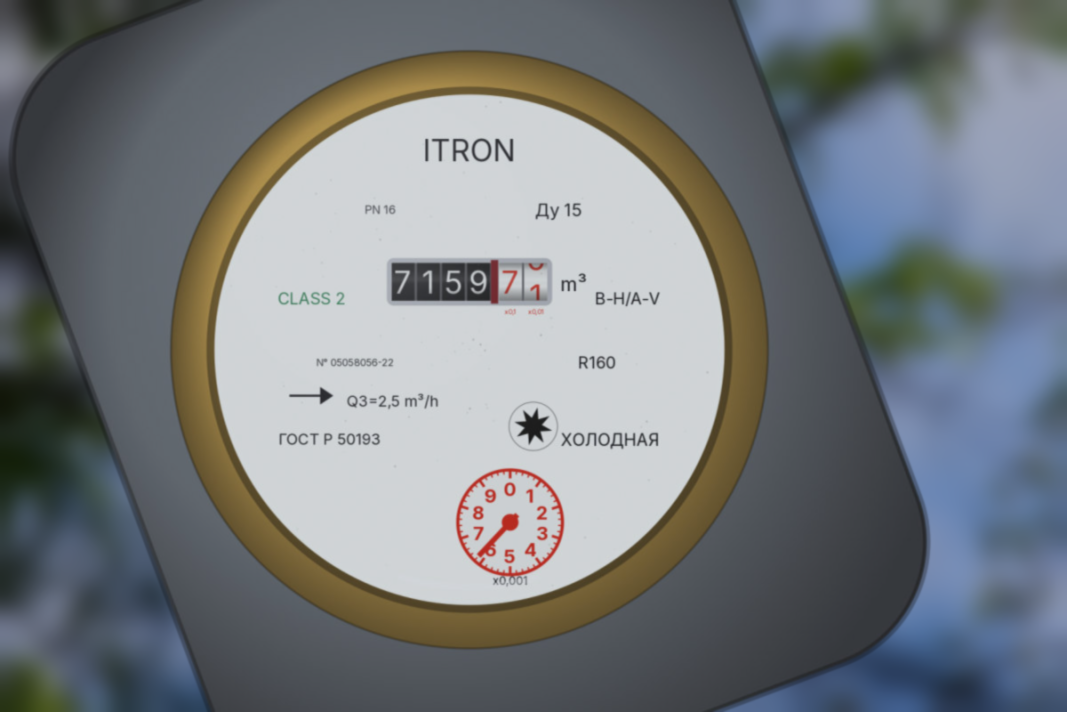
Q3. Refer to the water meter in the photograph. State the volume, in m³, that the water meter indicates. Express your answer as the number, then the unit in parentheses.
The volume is 7159.706 (m³)
